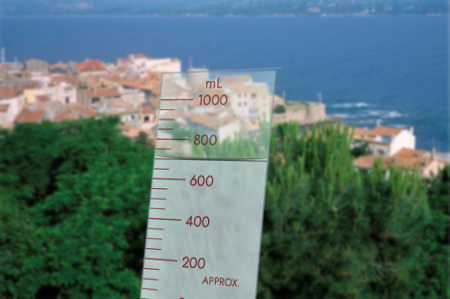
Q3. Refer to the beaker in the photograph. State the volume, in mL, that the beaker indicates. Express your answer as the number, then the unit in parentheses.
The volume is 700 (mL)
